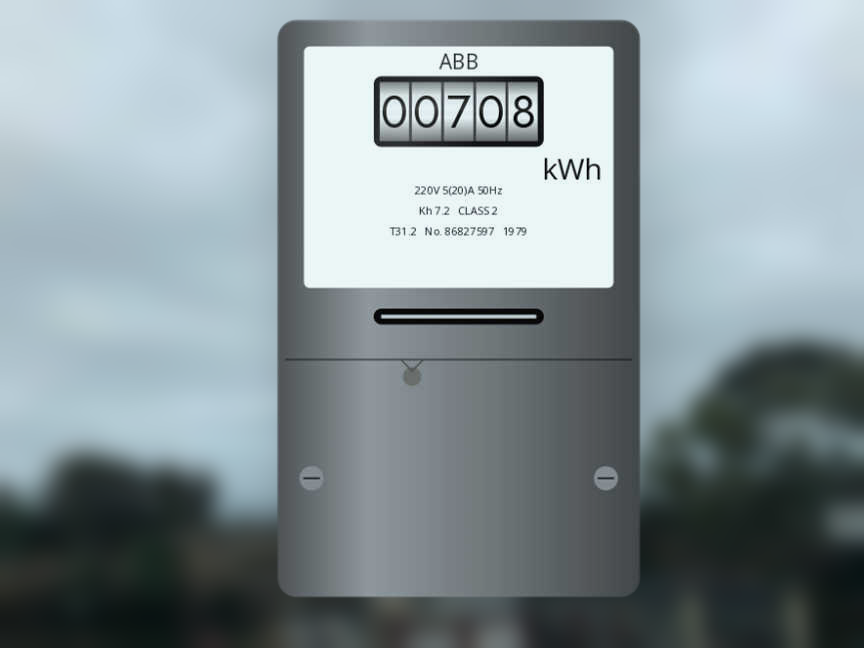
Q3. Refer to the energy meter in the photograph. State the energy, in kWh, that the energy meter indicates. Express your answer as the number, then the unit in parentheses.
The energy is 708 (kWh)
